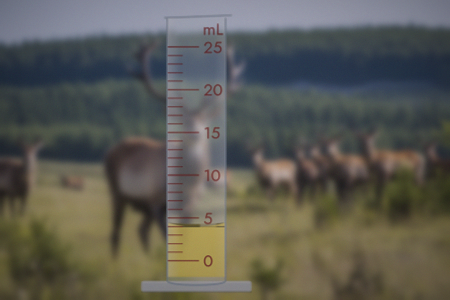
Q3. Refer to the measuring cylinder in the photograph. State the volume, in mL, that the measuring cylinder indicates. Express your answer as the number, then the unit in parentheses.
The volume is 4 (mL)
